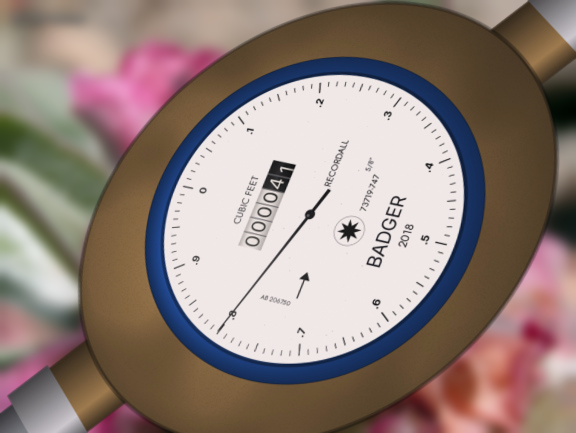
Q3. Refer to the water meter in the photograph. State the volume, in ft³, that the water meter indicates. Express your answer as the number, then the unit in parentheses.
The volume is 40.80 (ft³)
